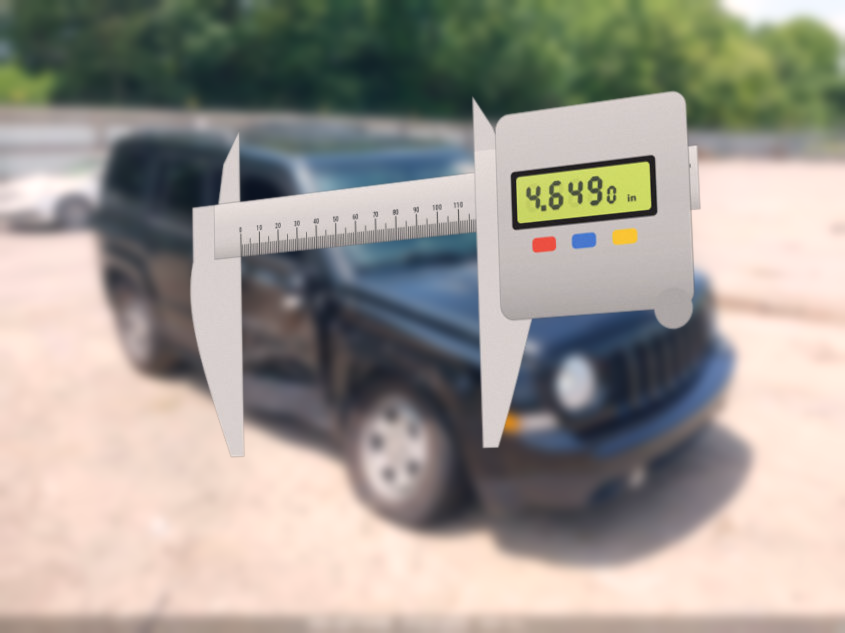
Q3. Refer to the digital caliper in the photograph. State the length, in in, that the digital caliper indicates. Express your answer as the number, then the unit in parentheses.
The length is 4.6490 (in)
